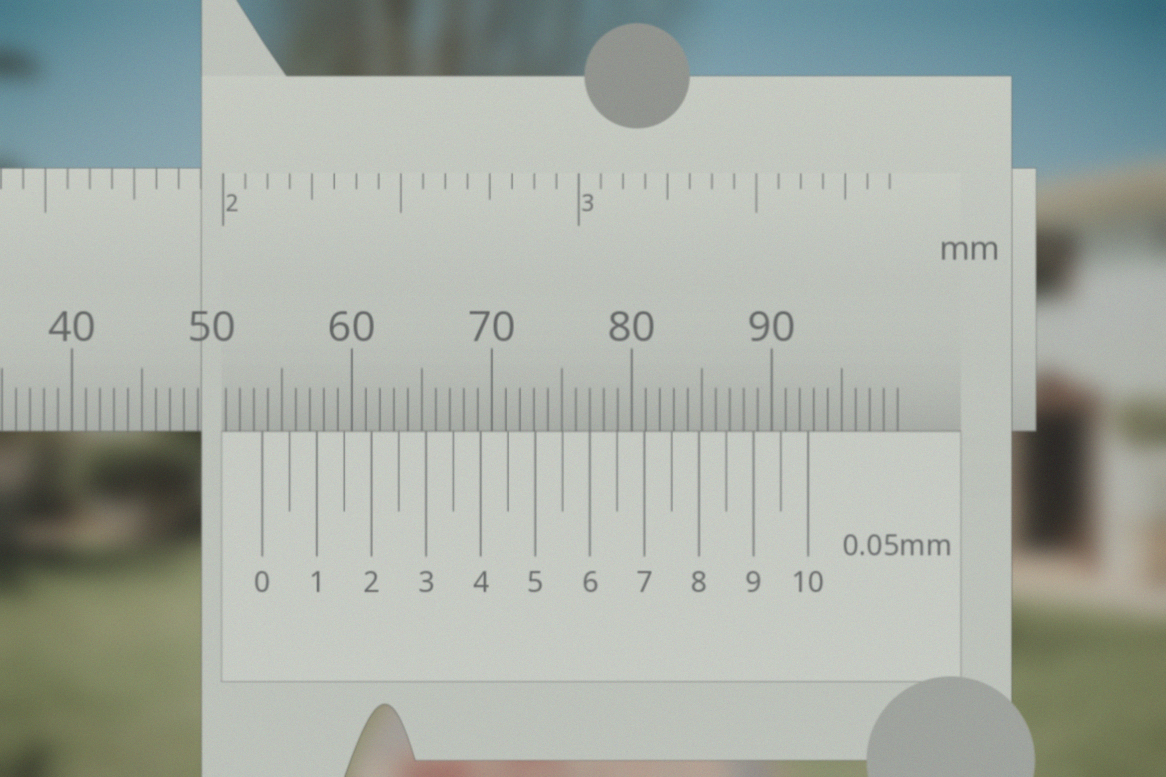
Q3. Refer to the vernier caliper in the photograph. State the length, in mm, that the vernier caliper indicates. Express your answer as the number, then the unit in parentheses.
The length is 53.6 (mm)
